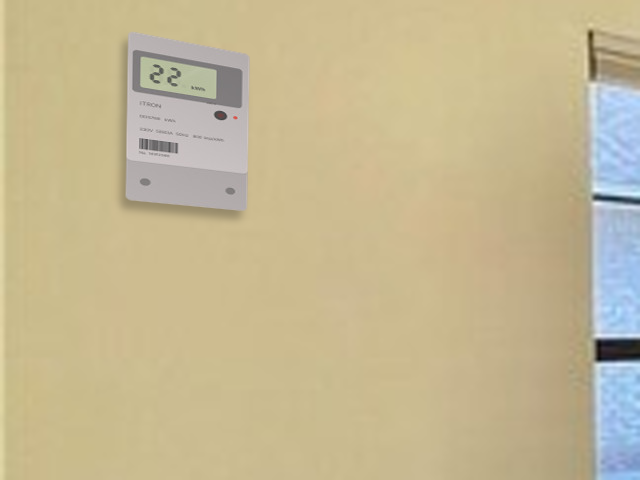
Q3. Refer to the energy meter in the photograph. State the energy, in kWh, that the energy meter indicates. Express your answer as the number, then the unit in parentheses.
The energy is 22 (kWh)
